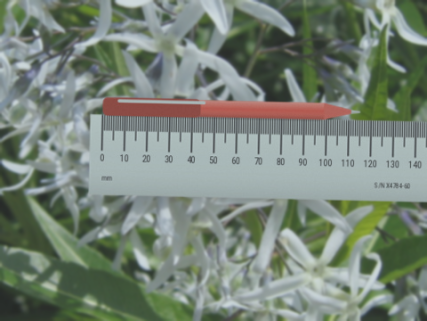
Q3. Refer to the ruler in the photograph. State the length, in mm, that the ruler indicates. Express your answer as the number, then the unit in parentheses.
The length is 115 (mm)
